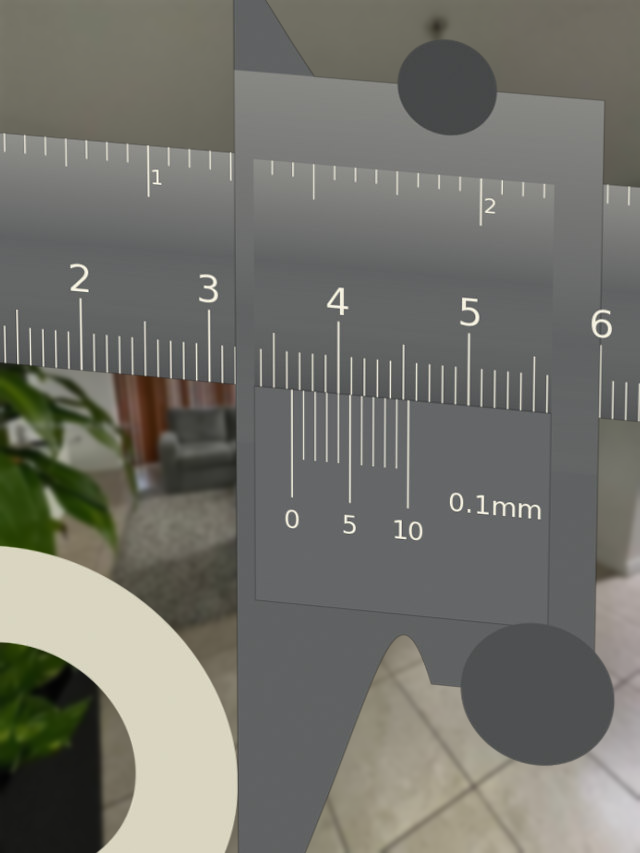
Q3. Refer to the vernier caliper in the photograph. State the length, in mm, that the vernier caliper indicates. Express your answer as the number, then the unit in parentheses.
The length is 36.4 (mm)
